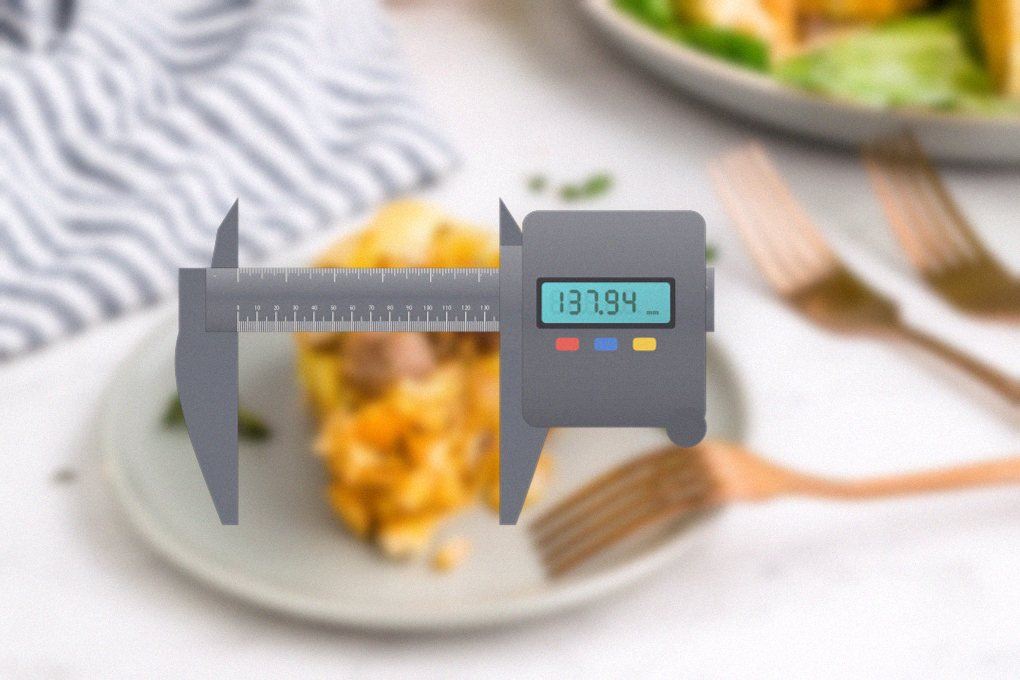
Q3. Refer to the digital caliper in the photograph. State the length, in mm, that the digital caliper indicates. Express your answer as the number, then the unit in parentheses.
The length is 137.94 (mm)
